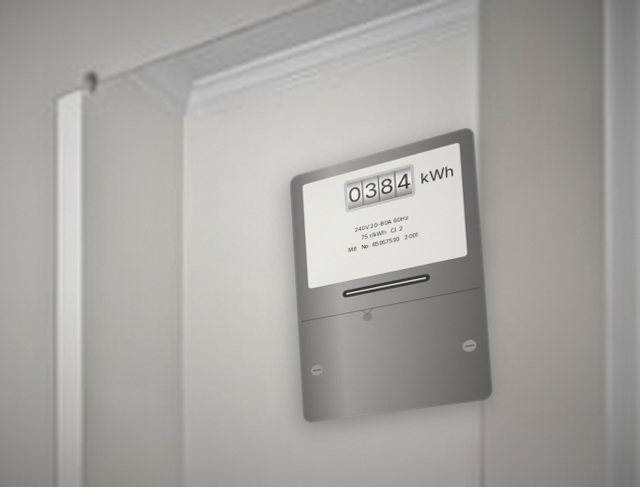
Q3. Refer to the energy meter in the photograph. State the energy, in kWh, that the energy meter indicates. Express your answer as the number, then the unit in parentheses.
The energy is 384 (kWh)
